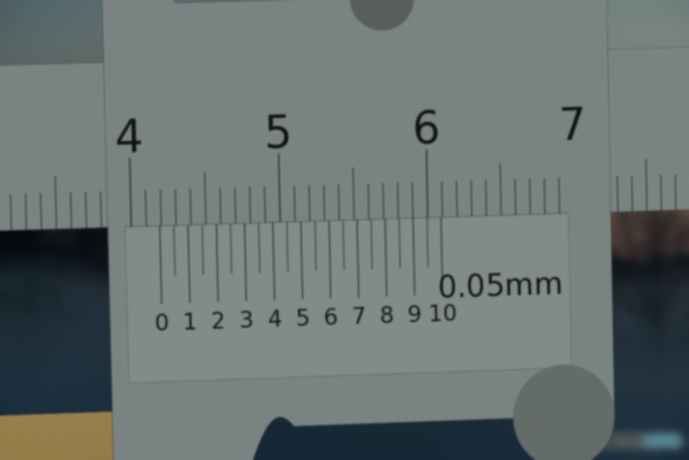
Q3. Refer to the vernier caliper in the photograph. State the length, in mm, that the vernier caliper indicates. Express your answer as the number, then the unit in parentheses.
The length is 41.9 (mm)
